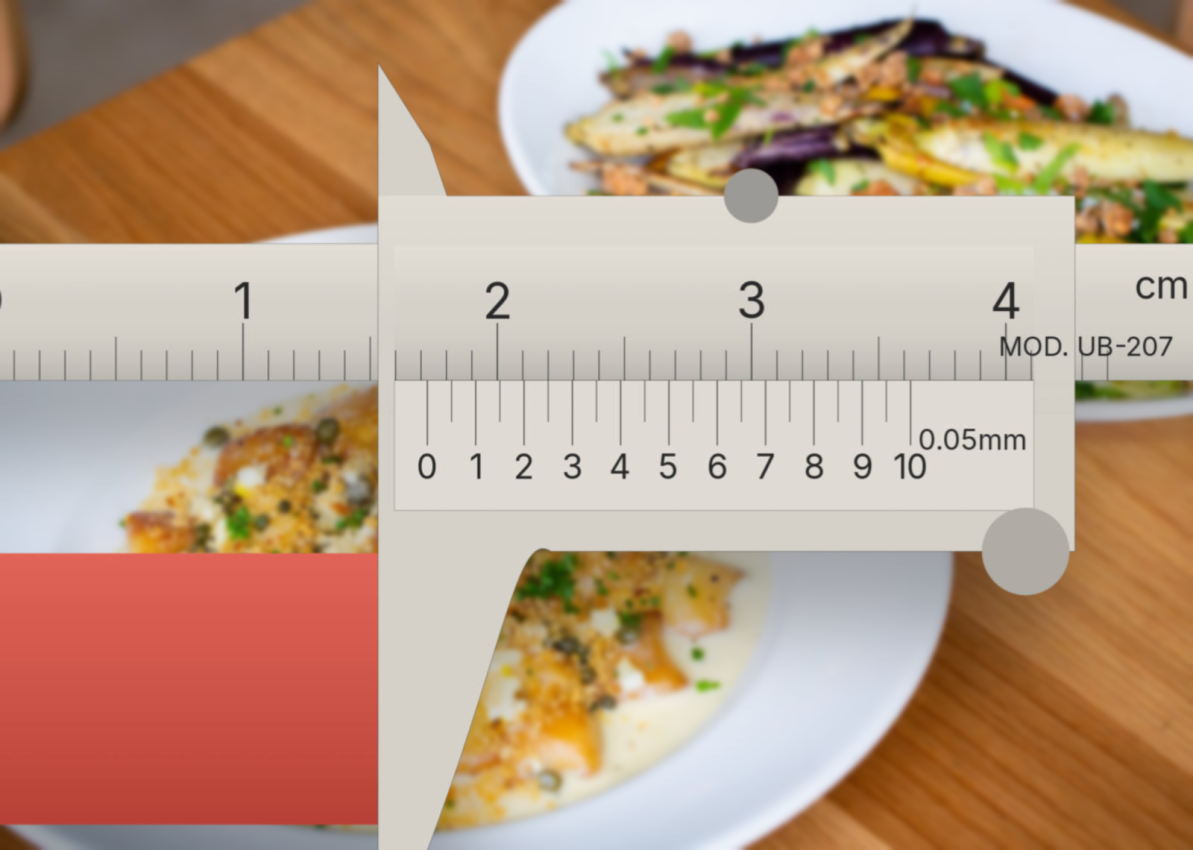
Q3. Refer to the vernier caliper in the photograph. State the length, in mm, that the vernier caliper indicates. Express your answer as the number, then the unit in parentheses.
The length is 17.25 (mm)
